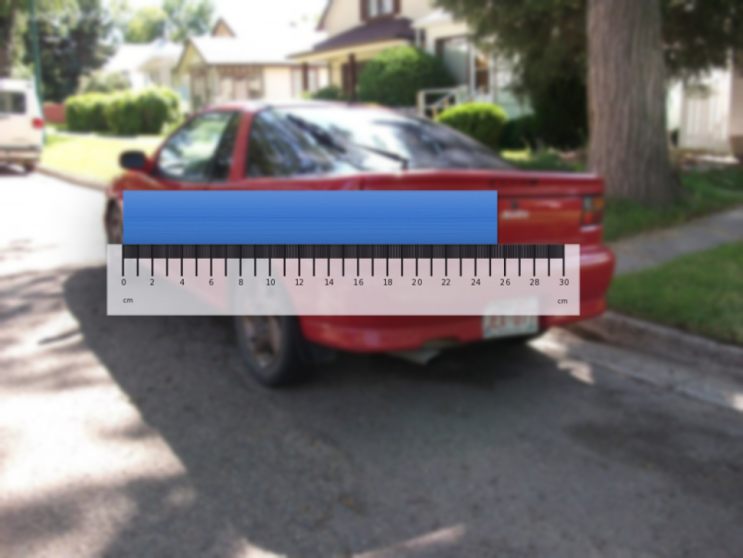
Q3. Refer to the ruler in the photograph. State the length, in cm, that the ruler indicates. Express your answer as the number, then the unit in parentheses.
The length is 25.5 (cm)
